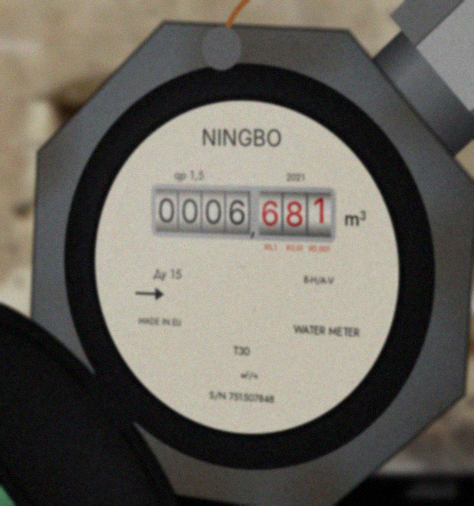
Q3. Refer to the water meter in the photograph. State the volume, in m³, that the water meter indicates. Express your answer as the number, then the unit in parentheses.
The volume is 6.681 (m³)
